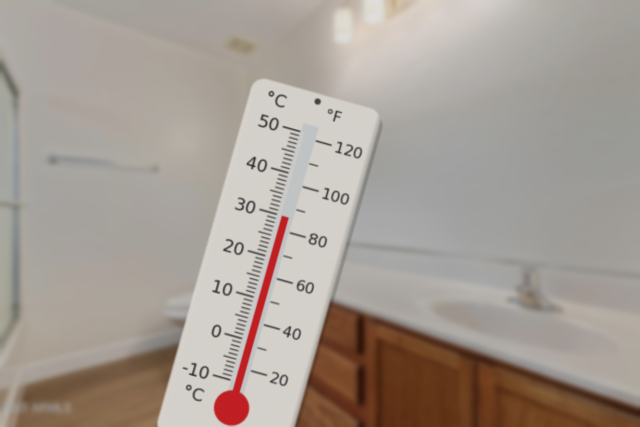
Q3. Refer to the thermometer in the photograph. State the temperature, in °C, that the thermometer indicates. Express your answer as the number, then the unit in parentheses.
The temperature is 30 (°C)
